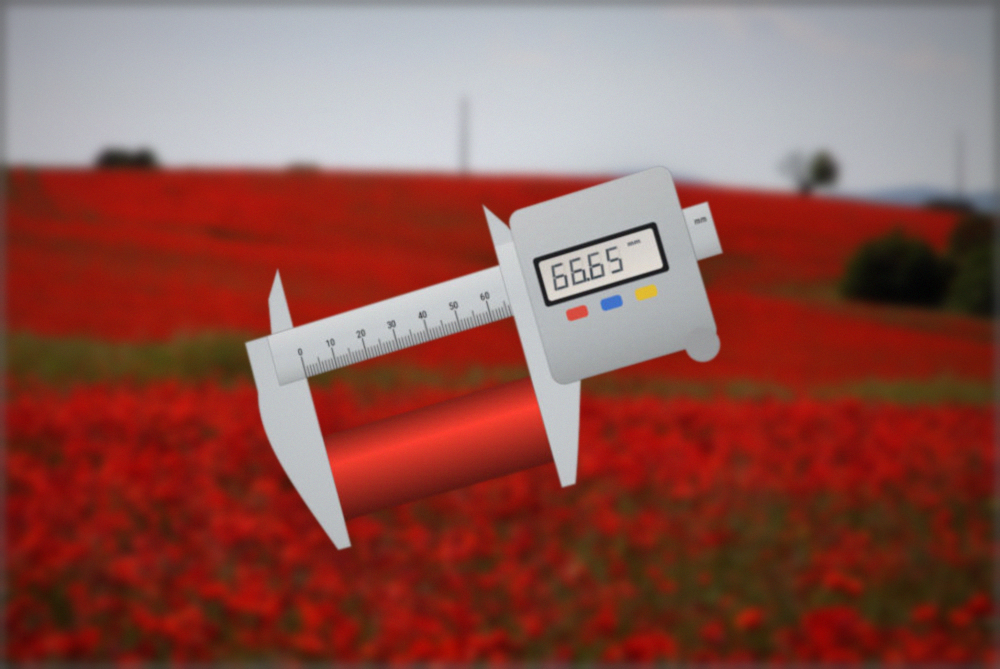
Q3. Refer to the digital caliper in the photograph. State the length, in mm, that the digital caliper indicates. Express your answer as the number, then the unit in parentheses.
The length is 66.65 (mm)
